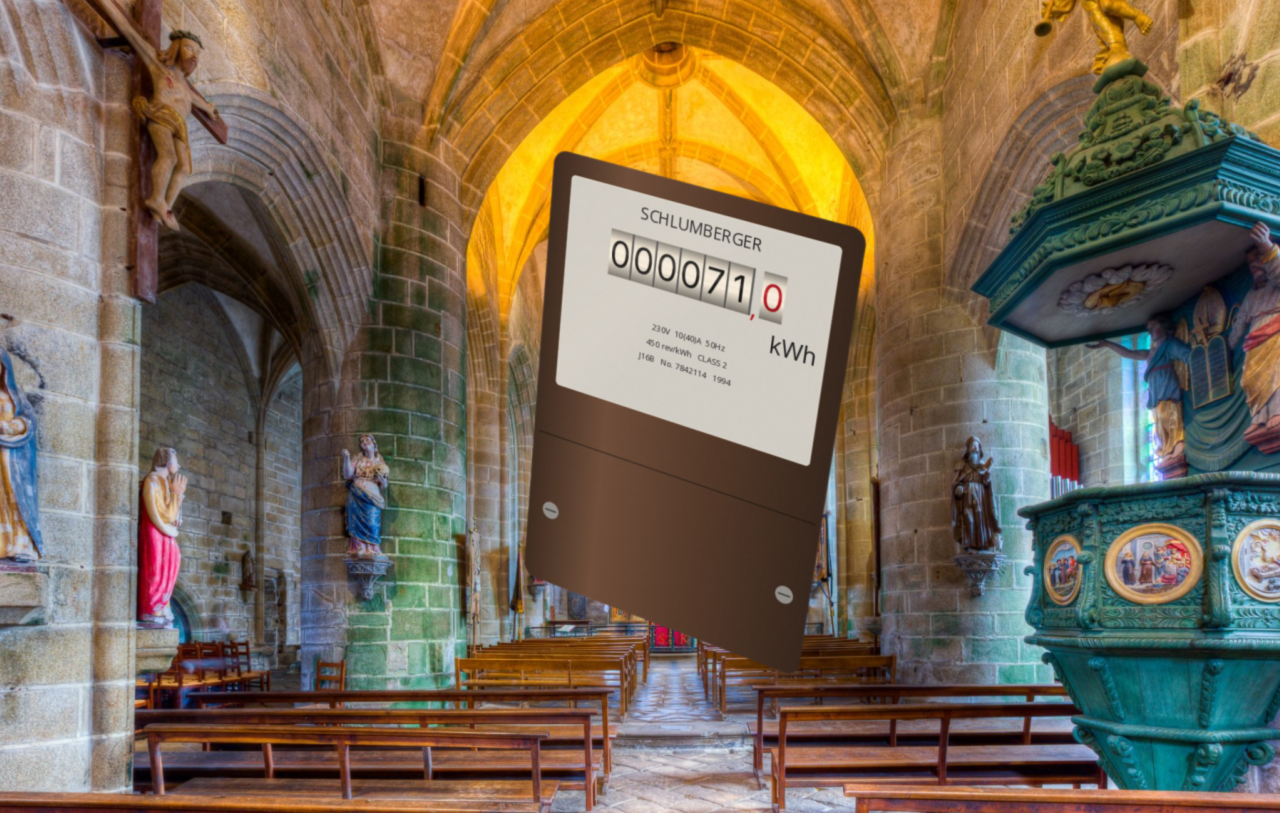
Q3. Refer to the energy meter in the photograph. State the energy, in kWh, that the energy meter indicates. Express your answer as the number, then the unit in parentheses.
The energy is 71.0 (kWh)
